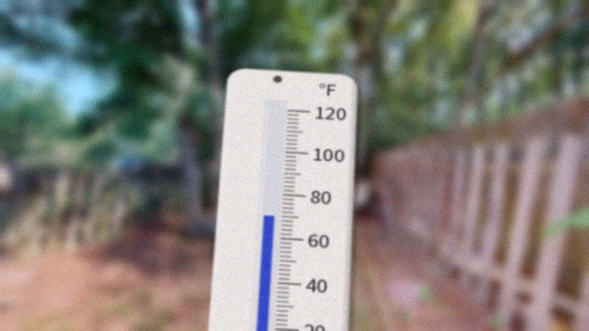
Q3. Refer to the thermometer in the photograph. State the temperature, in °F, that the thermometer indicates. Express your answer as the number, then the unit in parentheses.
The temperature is 70 (°F)
